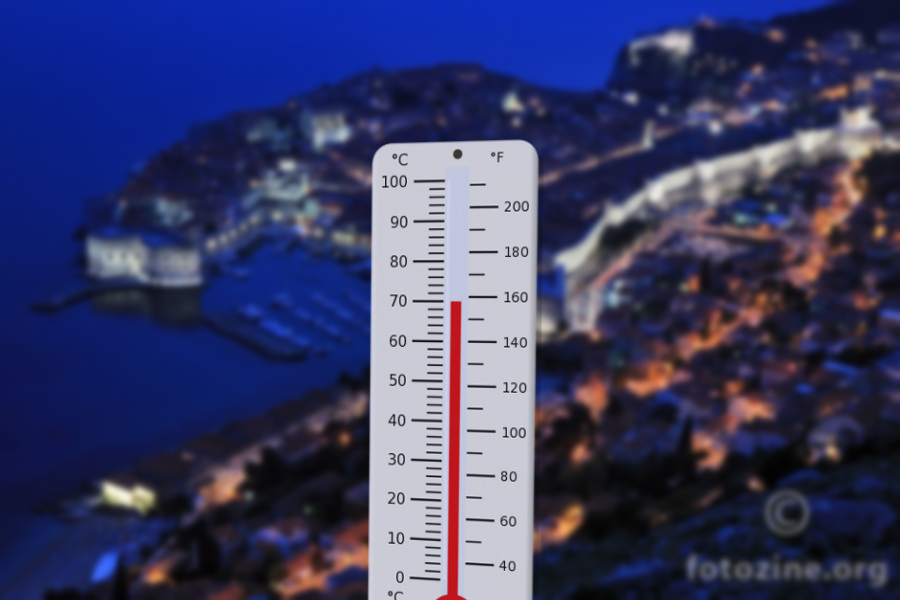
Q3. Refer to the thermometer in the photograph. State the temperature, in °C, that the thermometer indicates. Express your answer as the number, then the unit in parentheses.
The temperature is 70 (°C)
